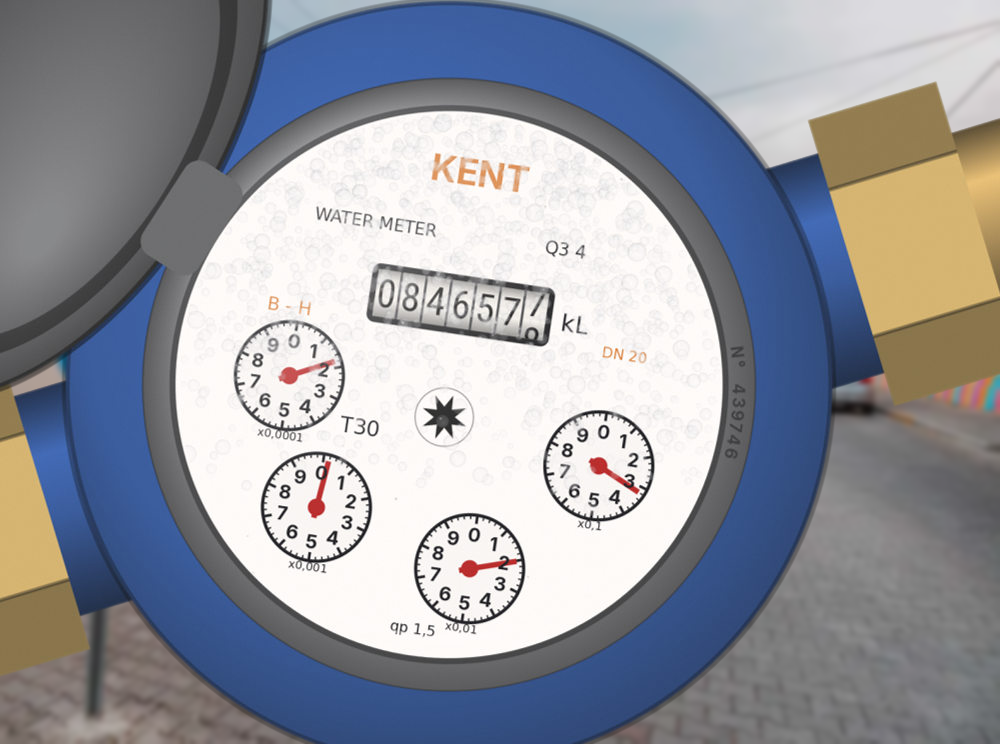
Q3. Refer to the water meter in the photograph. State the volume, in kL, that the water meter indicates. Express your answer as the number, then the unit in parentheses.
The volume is 846577.3201 (kL)
